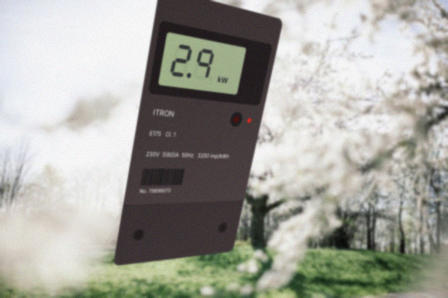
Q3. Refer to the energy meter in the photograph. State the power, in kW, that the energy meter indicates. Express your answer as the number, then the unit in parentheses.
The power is 2.9 (kW)
